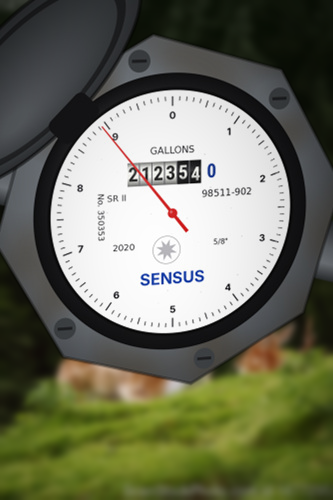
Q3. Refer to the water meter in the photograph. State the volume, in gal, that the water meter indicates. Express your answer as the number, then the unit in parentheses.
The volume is 2123538.9 (gal)
